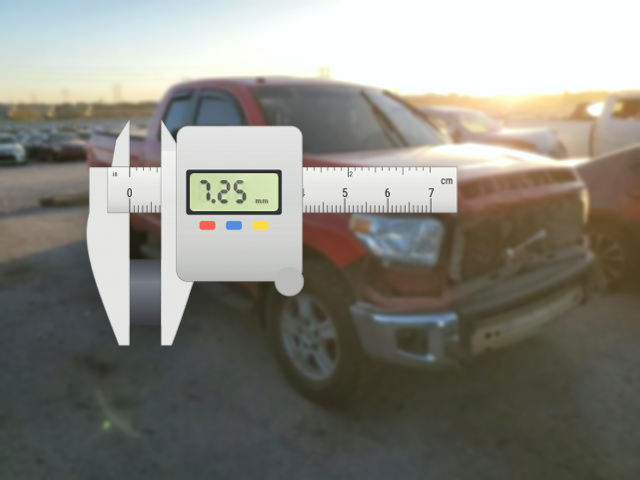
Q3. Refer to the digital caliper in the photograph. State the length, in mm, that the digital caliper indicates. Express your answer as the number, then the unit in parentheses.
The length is 7.25 (mm)
